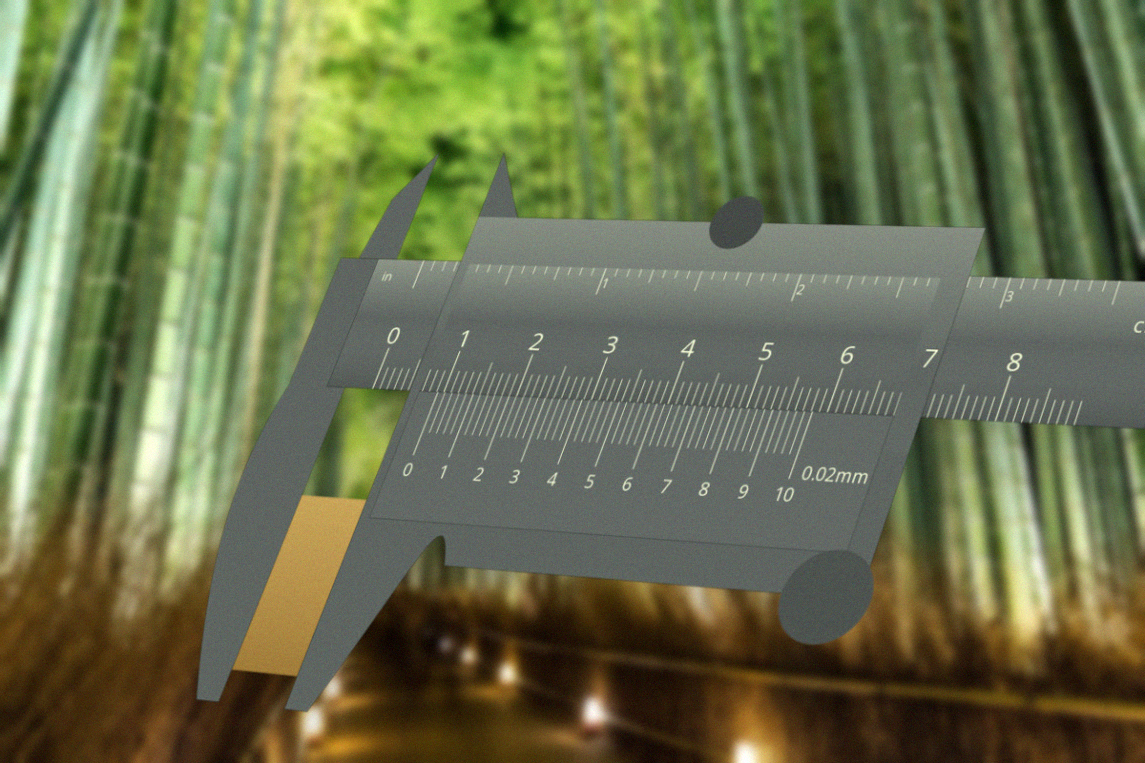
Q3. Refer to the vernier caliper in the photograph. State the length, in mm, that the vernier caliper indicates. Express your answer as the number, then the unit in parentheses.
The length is 9.2 (mm)
